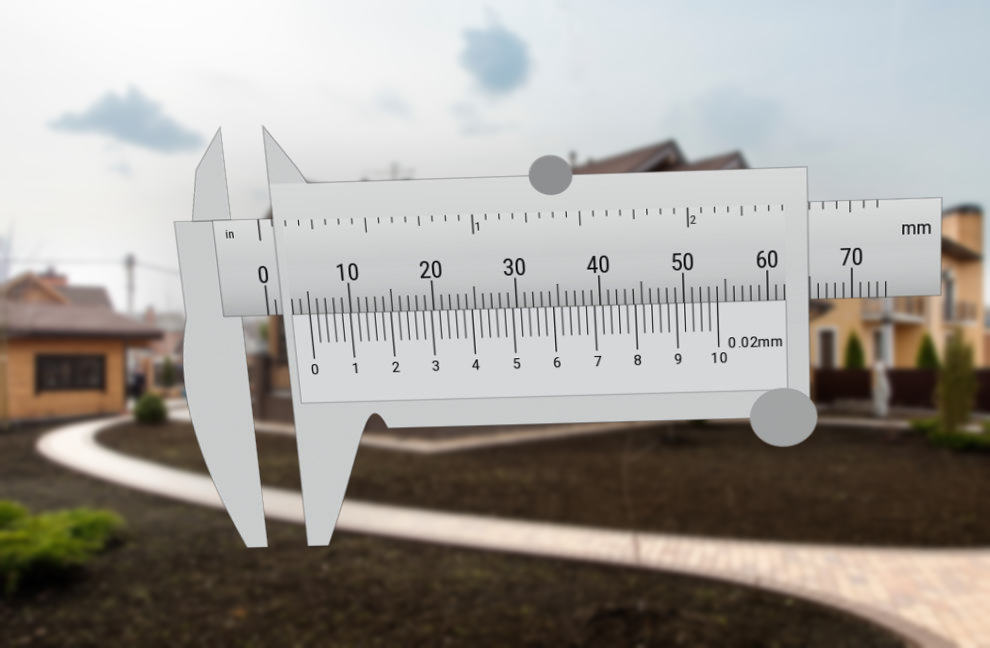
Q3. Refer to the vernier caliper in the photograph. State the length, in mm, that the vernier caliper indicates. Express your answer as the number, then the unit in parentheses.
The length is 5.0 (mm)
